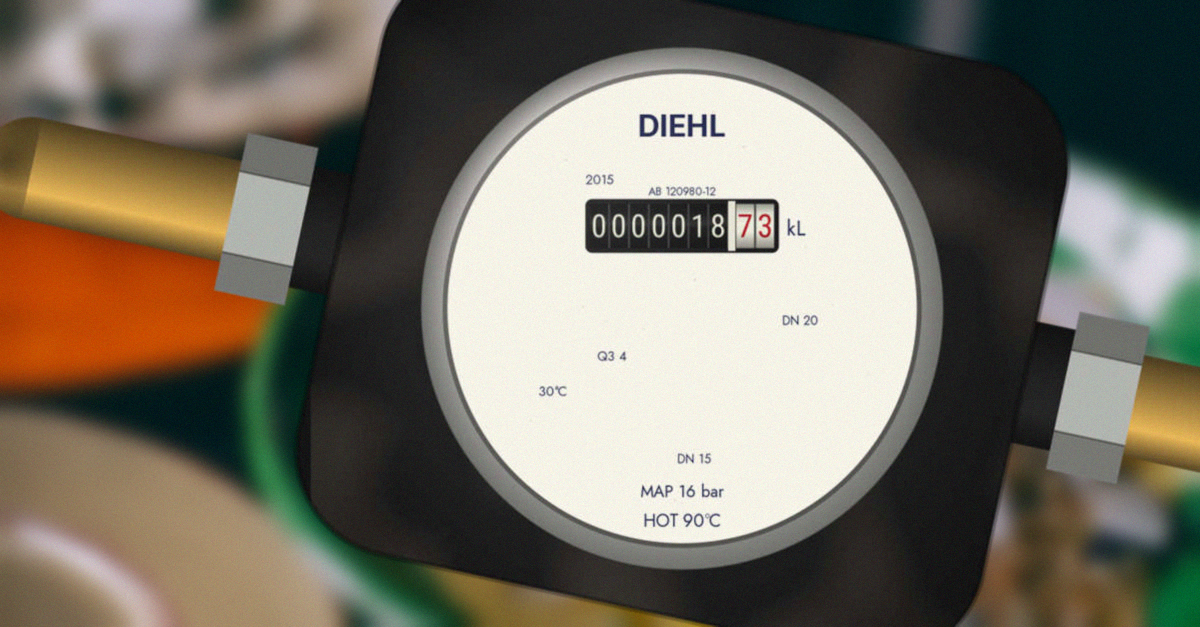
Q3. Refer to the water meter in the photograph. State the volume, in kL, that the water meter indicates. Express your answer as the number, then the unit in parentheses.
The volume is 18.73 (kL)
